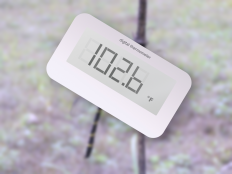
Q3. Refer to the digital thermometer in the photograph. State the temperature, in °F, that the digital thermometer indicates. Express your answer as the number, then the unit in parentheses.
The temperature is 102.6 (°F)
